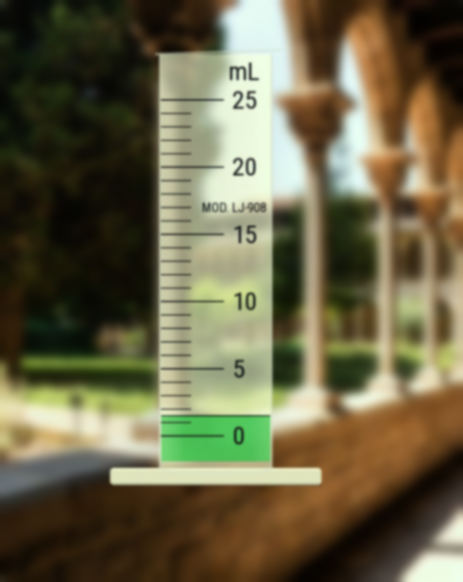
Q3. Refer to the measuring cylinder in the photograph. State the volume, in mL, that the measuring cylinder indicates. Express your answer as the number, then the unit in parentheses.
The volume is 1.5 (mL)
